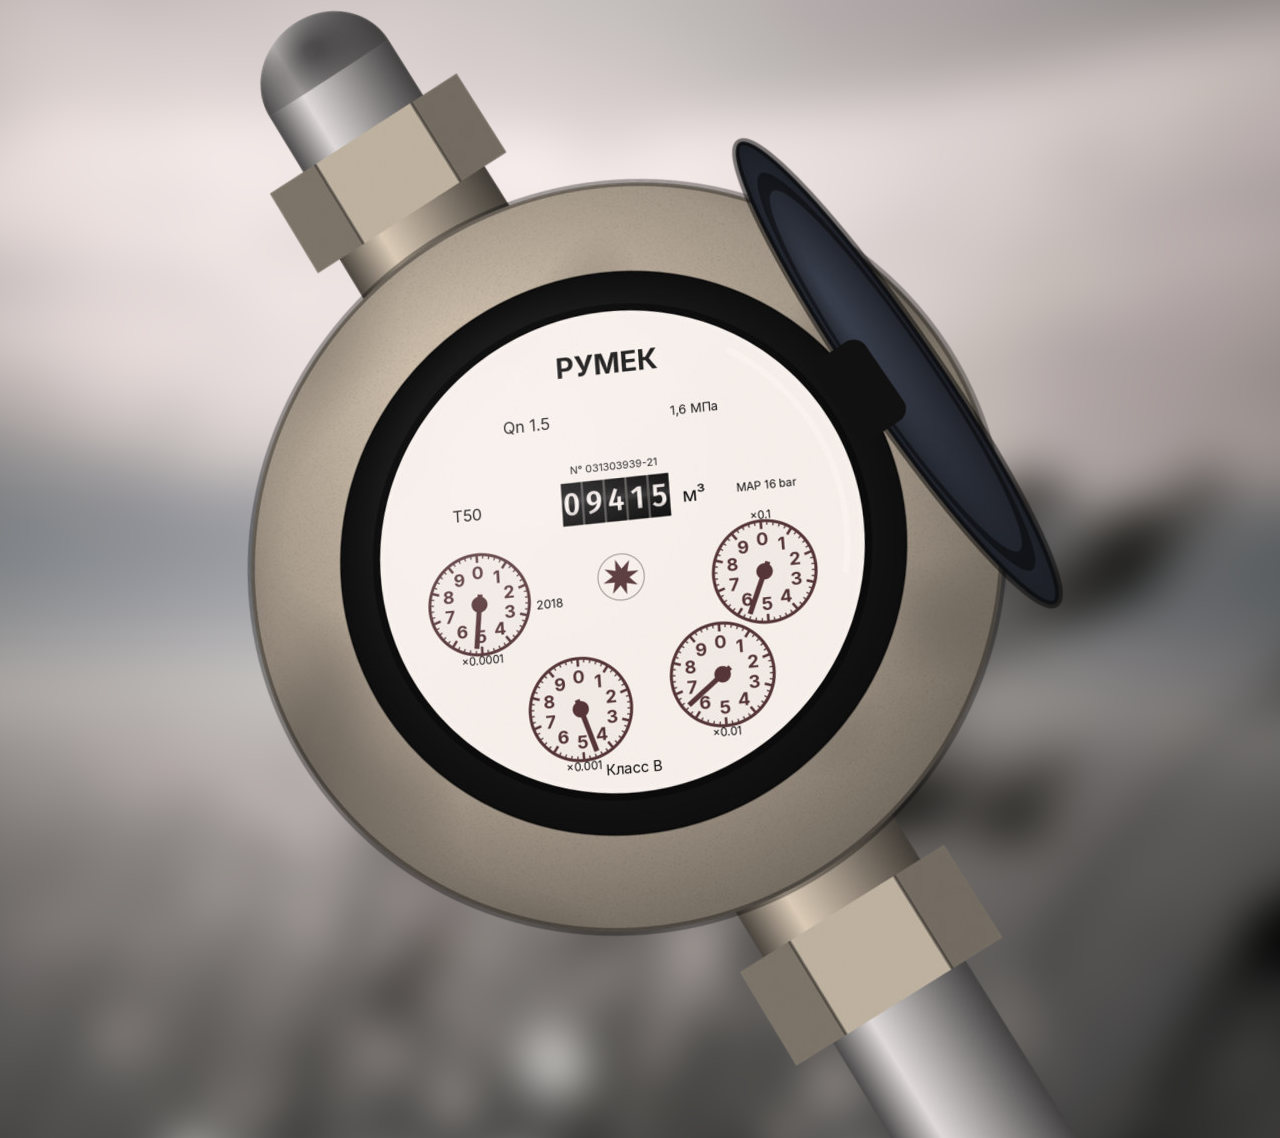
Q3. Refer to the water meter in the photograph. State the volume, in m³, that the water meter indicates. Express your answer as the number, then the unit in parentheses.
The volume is 9415.5645 (m³)
